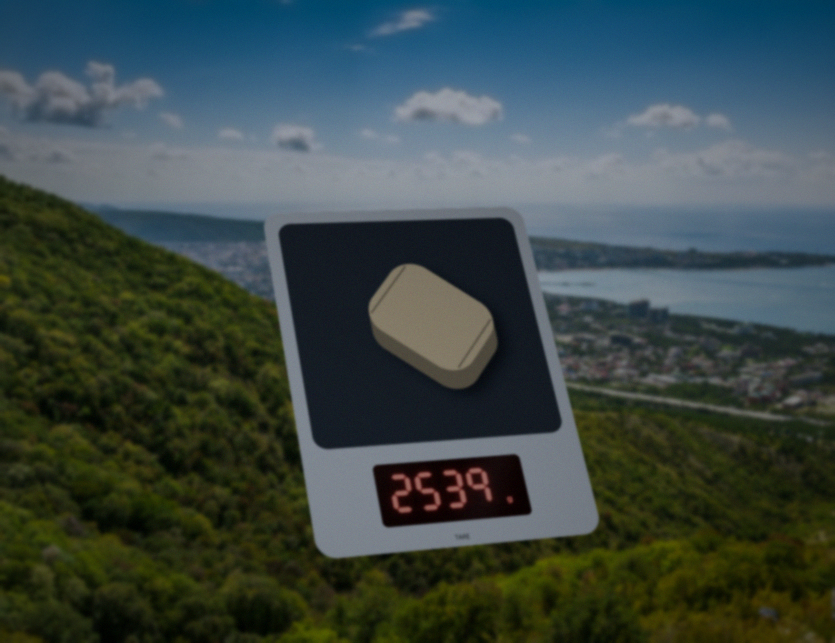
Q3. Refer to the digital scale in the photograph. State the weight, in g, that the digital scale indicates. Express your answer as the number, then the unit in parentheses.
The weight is 2539 (g)
